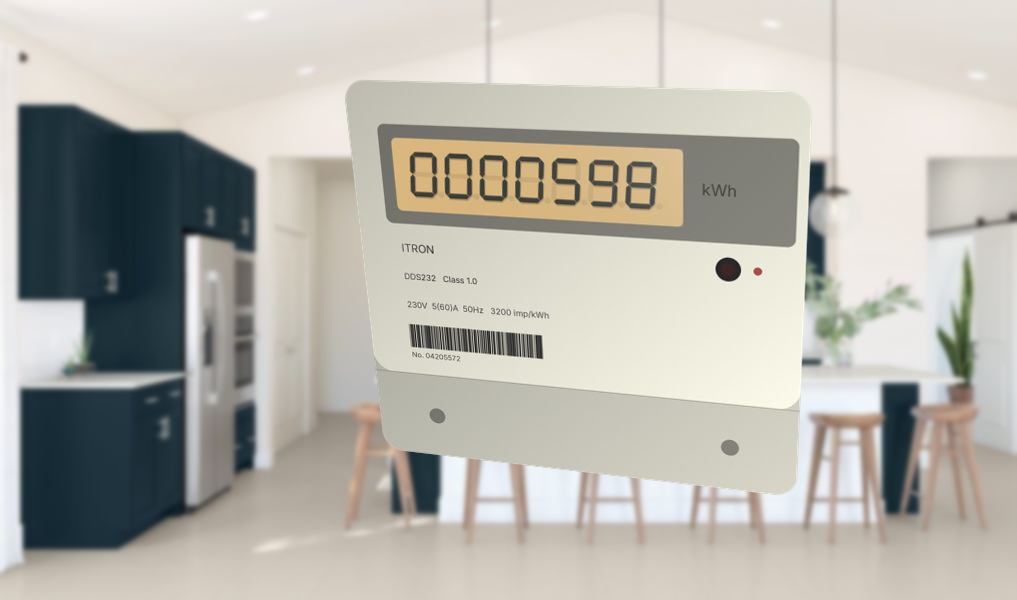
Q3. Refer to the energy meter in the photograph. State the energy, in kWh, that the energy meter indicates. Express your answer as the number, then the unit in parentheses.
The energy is 598 (kWh)
